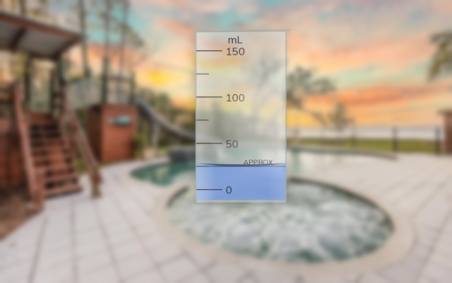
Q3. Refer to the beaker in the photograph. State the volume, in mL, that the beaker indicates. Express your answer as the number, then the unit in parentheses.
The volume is 25 (mL)
